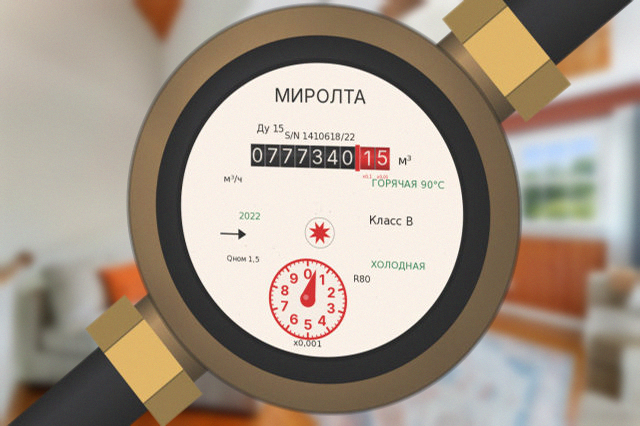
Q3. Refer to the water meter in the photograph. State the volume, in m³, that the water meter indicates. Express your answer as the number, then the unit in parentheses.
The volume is 777340.150 (m³)
